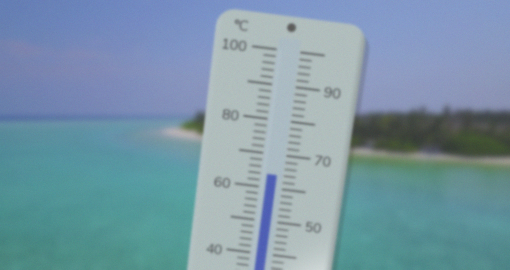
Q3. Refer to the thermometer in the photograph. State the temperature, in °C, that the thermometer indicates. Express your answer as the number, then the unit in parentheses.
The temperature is 64 (°C)
